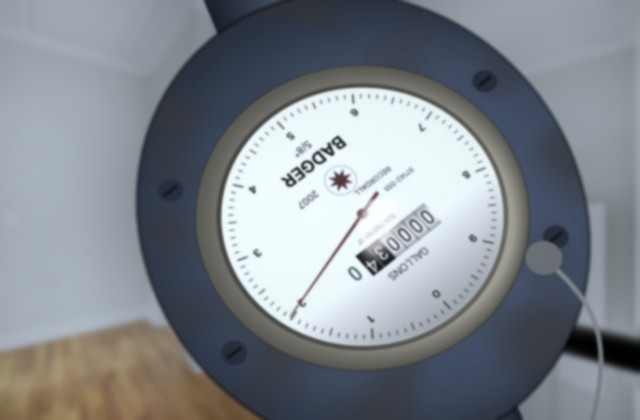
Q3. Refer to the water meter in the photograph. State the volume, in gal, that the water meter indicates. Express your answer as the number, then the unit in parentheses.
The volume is 342.0 (gal)
